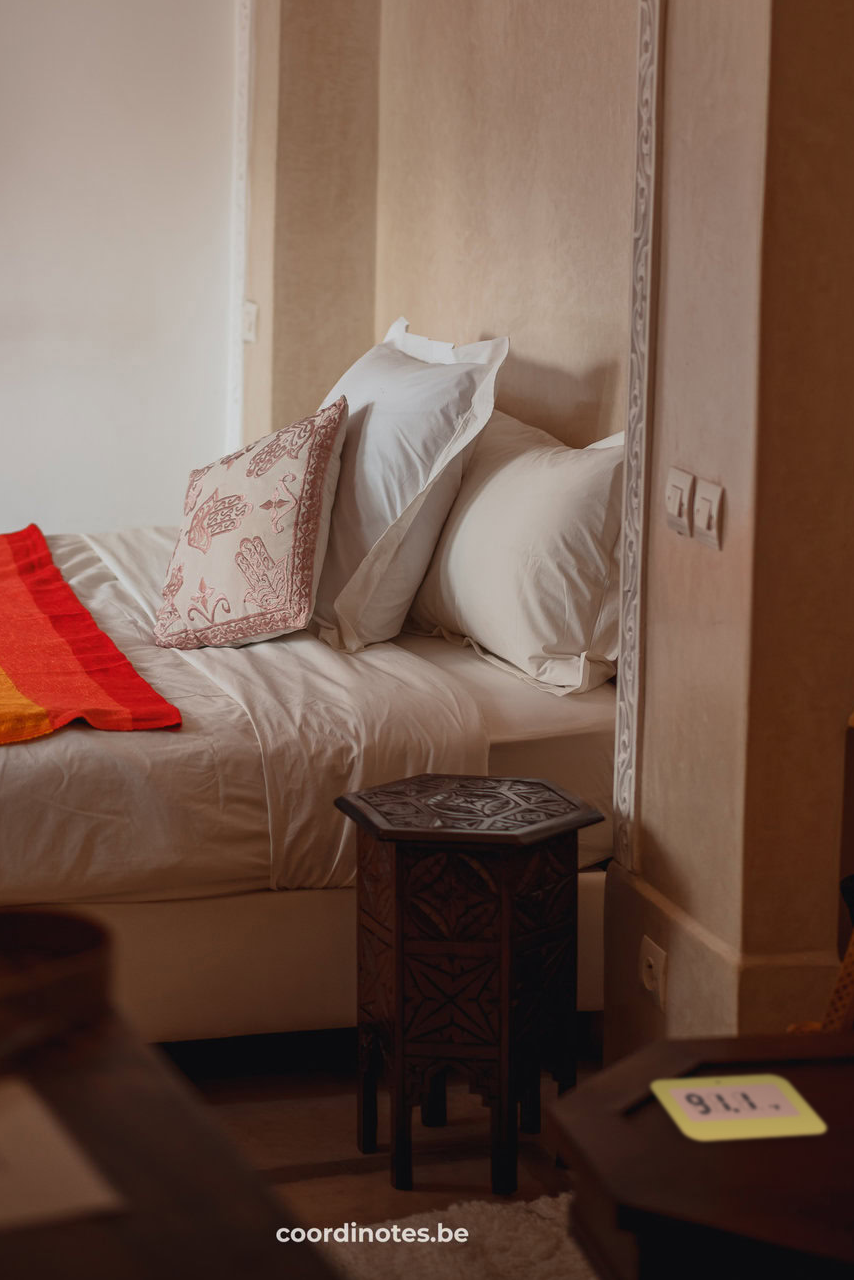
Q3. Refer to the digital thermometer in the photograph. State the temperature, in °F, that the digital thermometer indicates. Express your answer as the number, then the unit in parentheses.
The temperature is 91.1 (°F)
